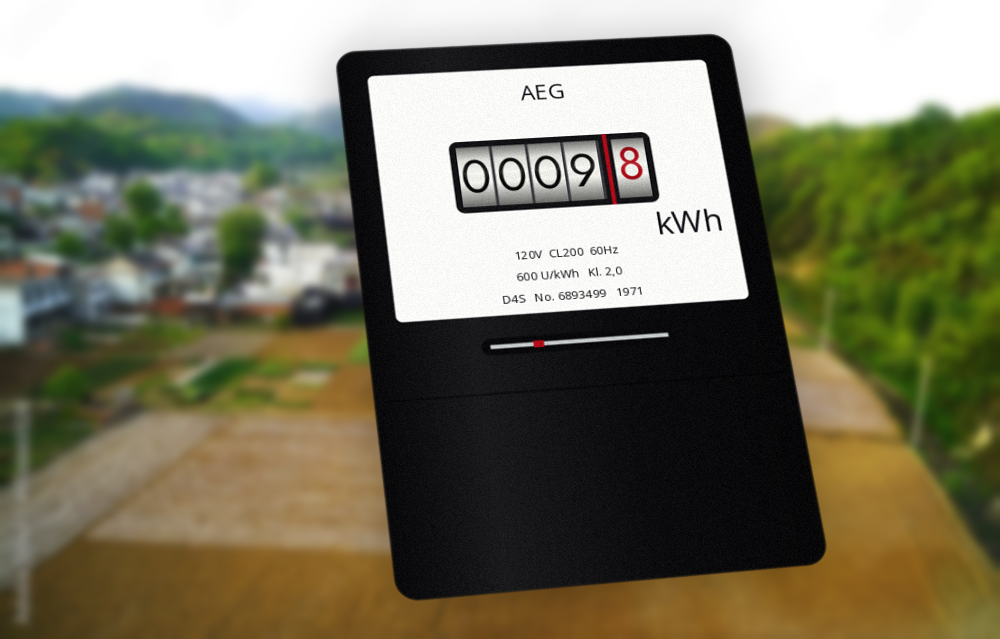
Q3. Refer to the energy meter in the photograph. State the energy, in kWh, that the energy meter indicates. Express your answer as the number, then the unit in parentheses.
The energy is 9.8 (kWh)
